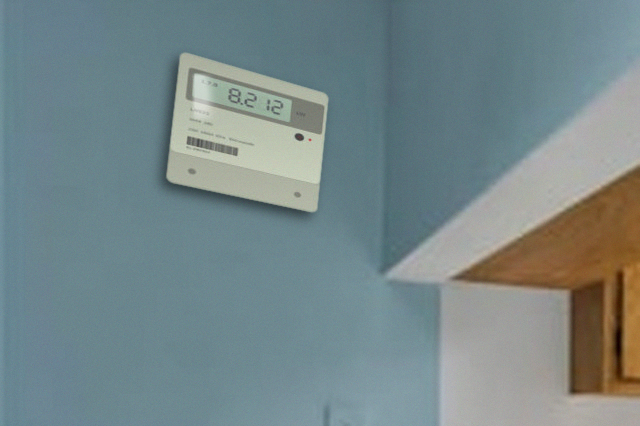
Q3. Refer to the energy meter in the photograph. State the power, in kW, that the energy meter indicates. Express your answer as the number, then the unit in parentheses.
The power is 8.212 (kW)
